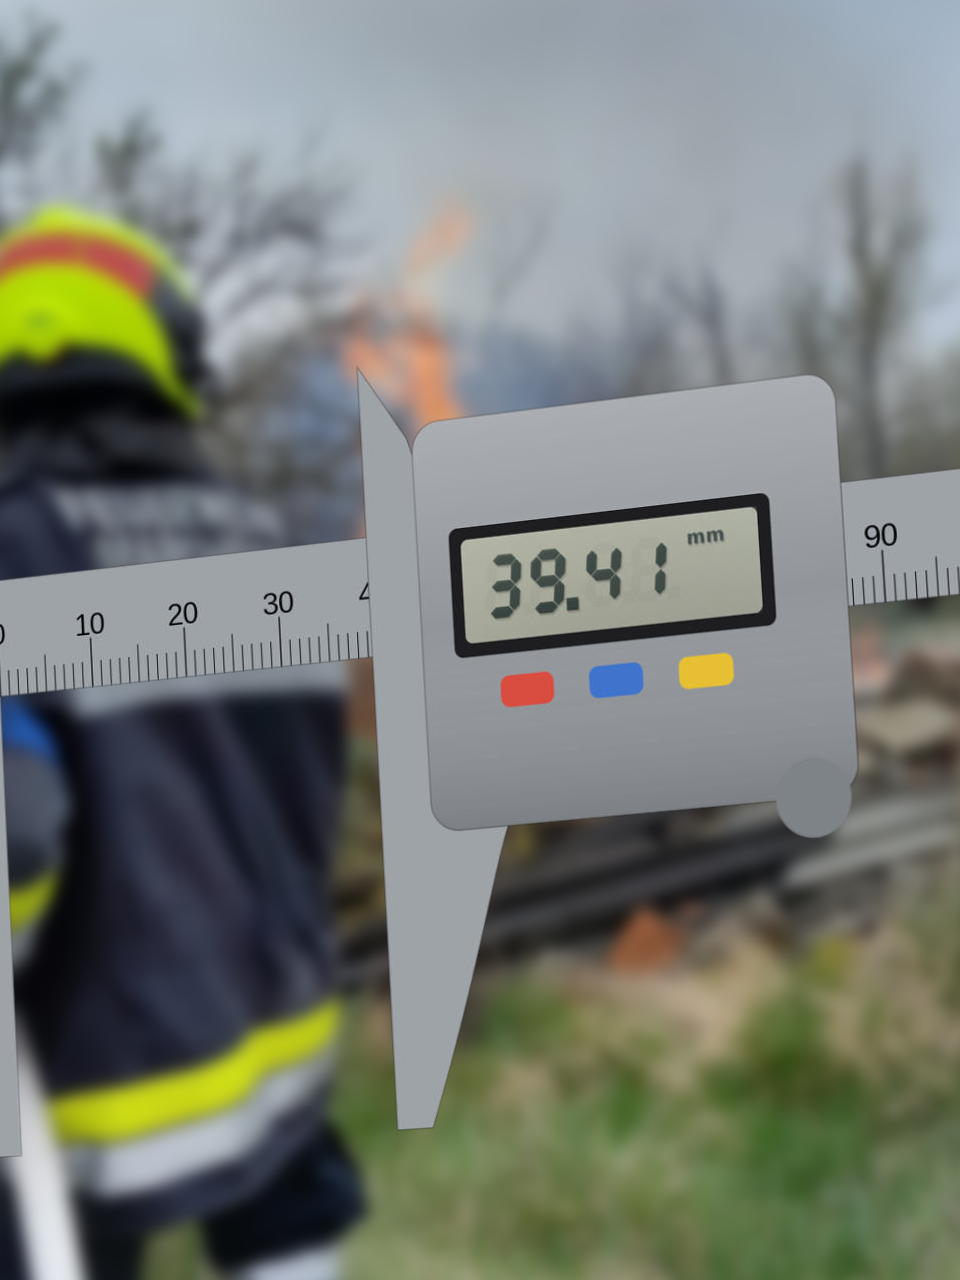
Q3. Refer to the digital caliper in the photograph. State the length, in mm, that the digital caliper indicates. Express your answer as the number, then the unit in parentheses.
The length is 39.41 (mm)
